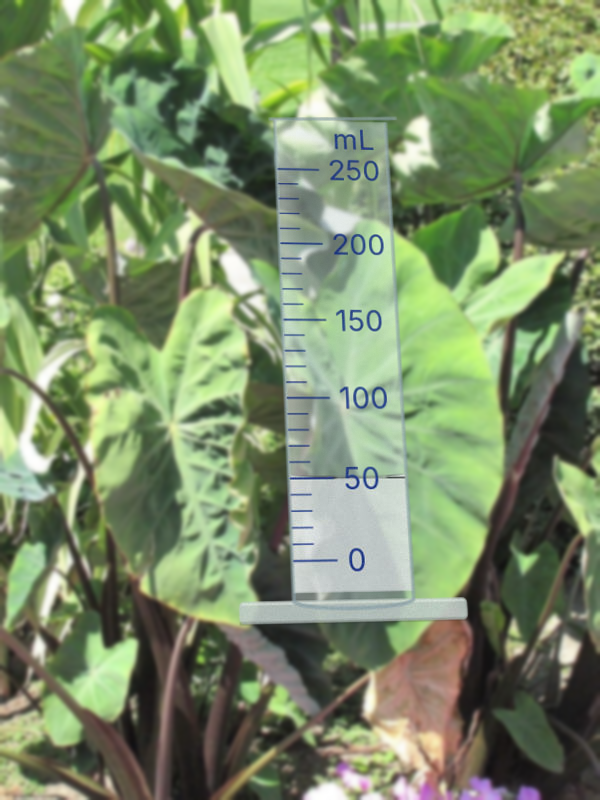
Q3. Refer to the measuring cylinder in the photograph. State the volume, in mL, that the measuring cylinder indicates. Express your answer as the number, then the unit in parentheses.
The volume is 50 (mL)
